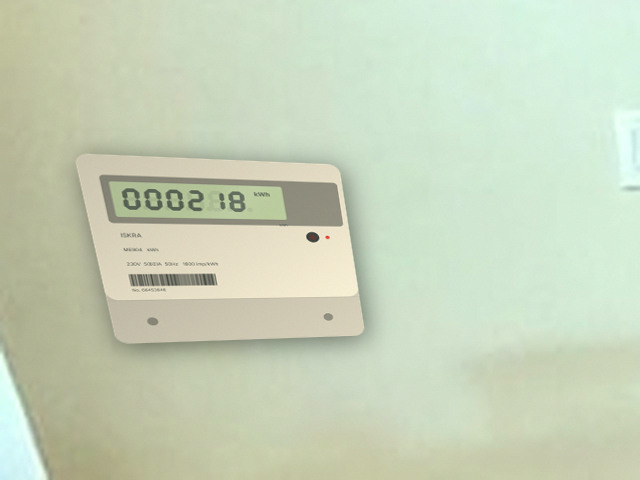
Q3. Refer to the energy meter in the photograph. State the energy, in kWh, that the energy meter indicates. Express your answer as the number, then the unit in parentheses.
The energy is 218 (kWh)
